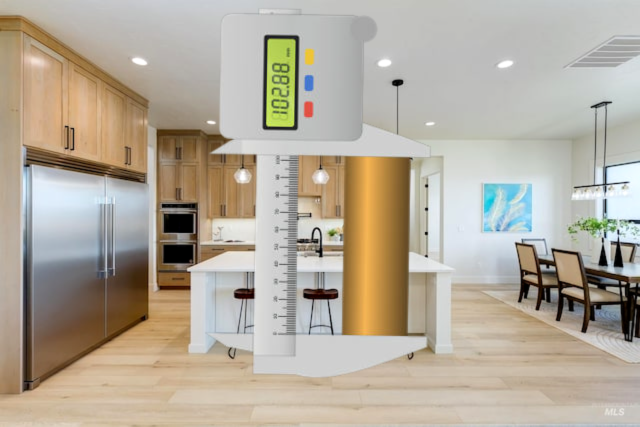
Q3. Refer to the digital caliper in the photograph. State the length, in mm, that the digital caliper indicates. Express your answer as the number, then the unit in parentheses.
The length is 102.88 (mm)
